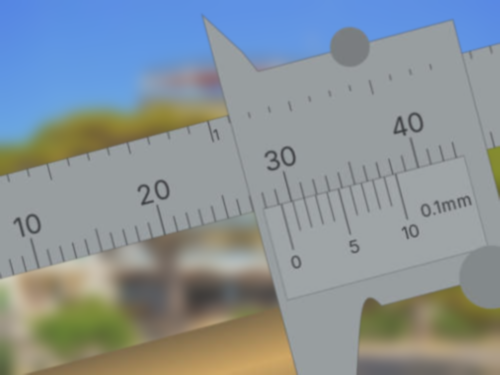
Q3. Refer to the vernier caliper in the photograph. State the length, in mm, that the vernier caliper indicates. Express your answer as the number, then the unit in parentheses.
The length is 29.2 (mm)
